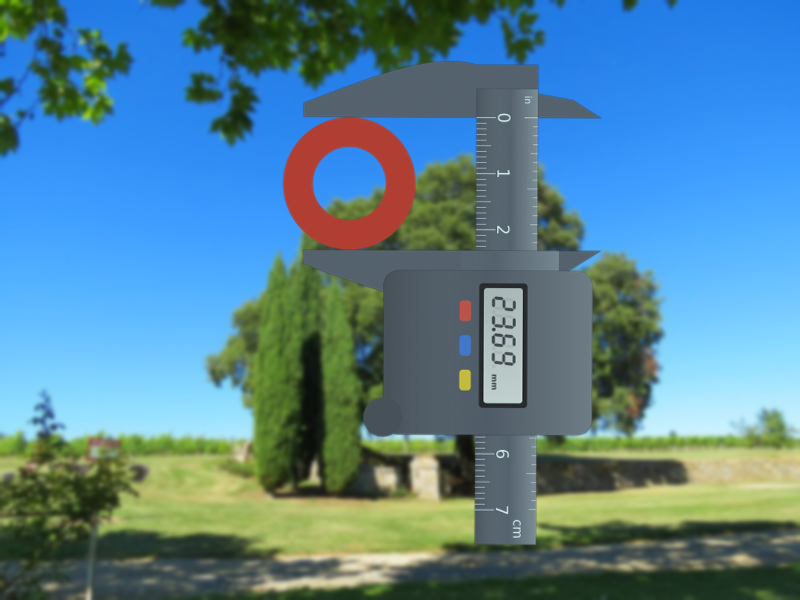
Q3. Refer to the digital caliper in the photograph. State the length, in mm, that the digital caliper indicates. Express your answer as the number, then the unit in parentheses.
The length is 23.69 (mm)
